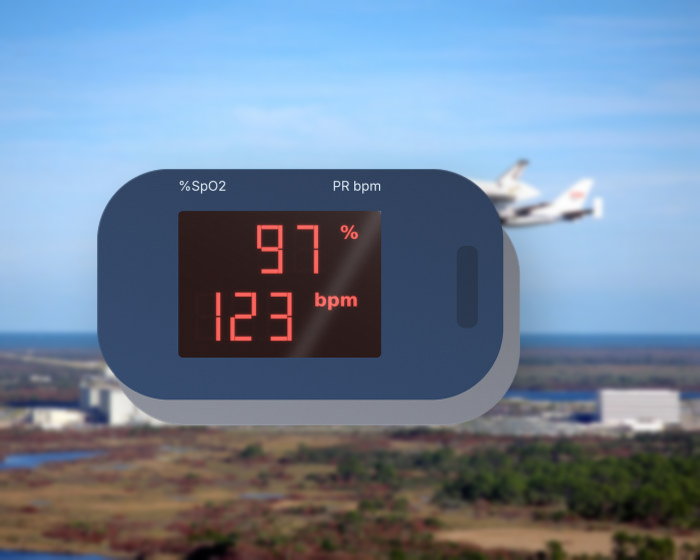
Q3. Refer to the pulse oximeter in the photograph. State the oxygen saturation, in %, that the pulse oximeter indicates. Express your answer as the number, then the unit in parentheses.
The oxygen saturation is 97 (%)
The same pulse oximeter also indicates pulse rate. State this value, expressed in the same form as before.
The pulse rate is 123 (bpm)
